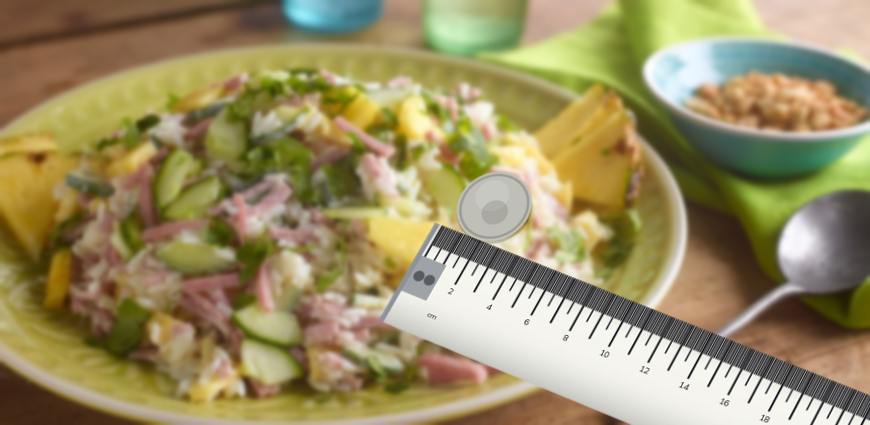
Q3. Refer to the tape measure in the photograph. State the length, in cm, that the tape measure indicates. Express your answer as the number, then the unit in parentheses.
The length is 3.5 (cm)
